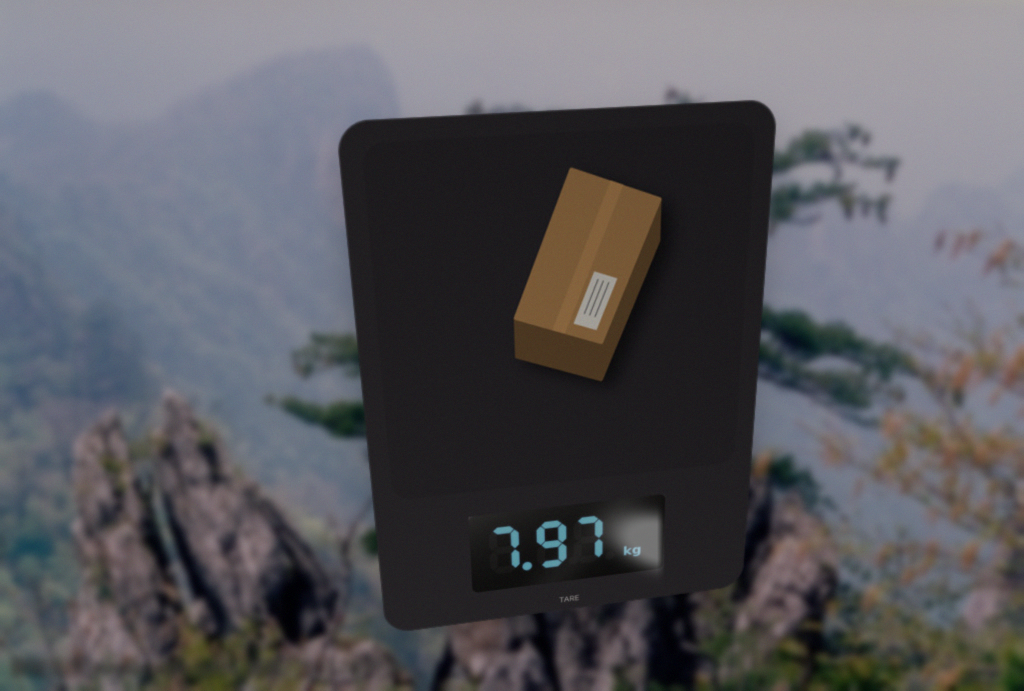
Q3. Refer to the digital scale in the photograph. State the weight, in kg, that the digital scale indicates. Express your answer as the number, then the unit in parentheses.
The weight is 7.97 (kg)
